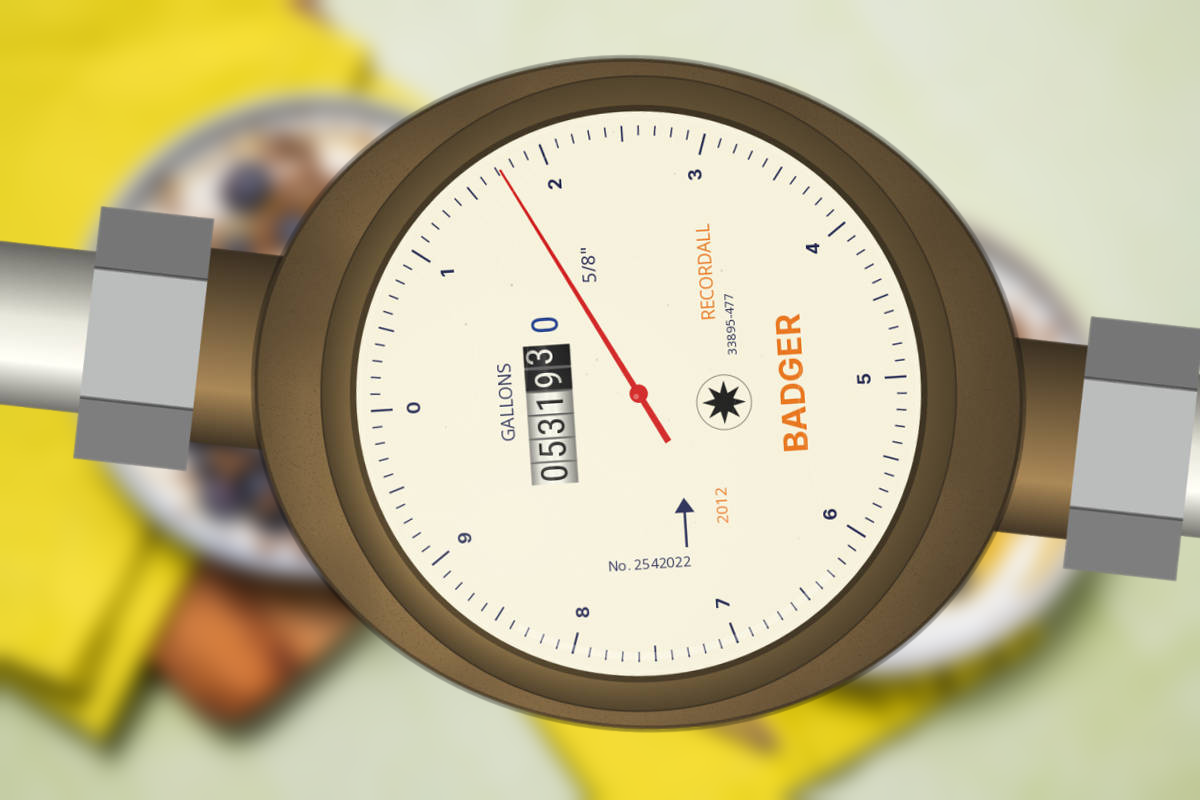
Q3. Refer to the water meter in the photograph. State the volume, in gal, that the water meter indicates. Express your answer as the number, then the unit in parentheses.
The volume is 531931.7 (gal)
